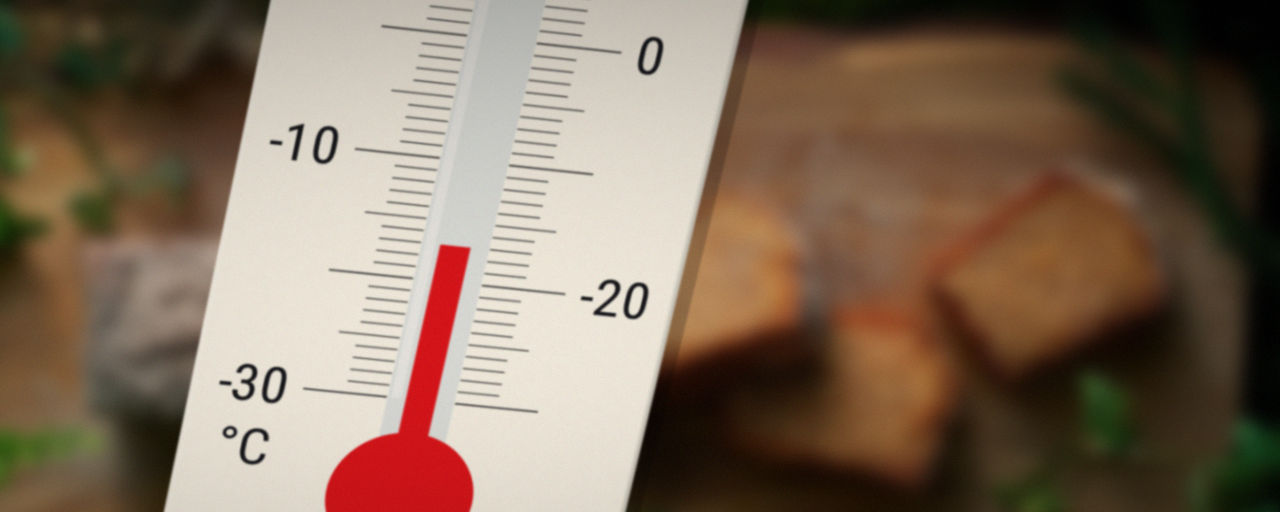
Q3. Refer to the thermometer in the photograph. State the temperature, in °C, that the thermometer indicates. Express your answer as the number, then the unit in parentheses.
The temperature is -17 (°C)
